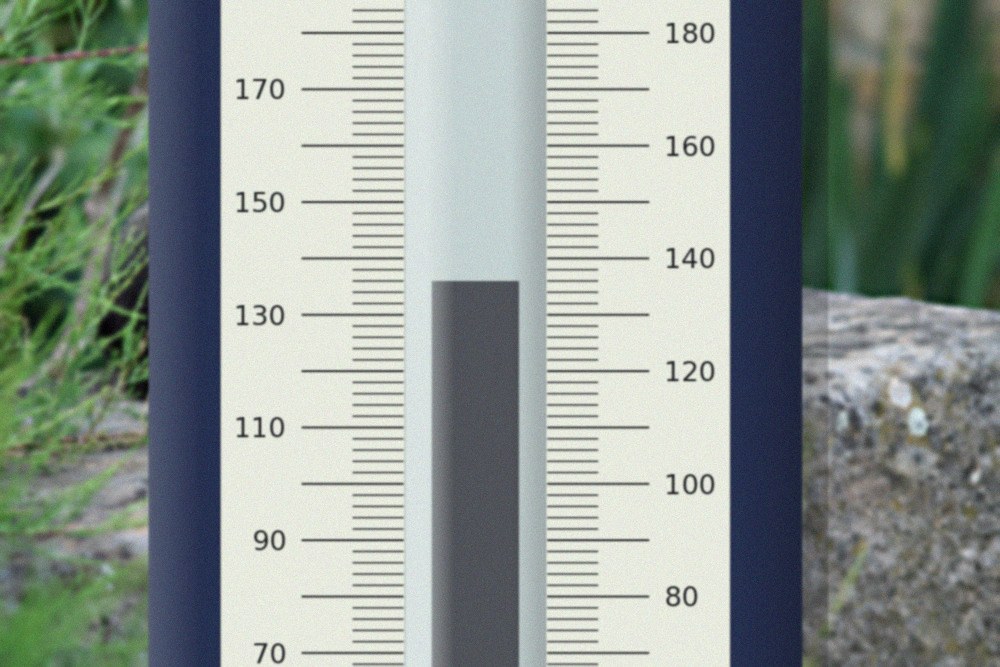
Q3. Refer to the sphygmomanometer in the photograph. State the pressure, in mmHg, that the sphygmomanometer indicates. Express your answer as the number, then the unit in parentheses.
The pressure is 136 (mmHg)
